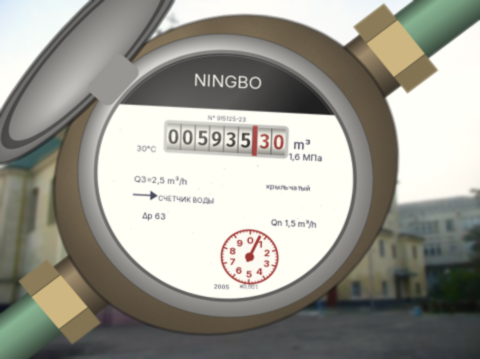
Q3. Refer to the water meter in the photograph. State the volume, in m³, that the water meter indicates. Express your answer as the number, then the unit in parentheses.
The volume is 5935.300 (m³)
